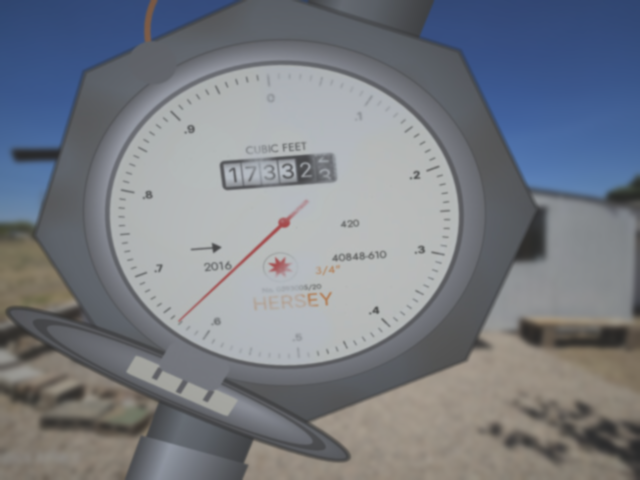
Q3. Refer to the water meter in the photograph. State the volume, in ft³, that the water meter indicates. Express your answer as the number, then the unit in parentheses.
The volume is 173322.63 (ft³)
